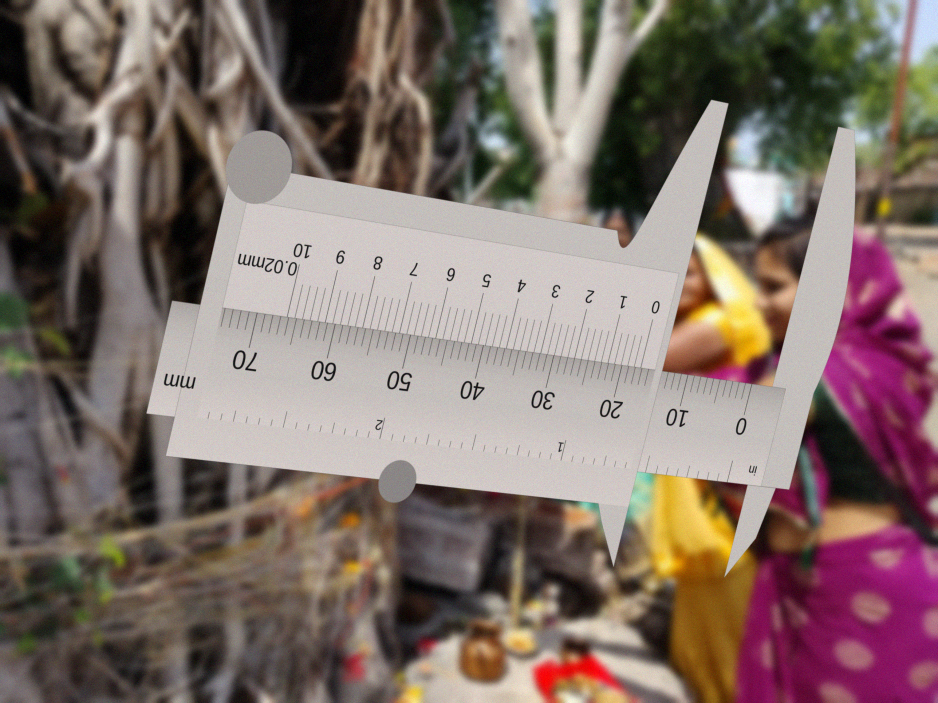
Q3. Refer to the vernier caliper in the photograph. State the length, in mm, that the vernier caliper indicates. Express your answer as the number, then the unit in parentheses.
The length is 17.2 (mm)
